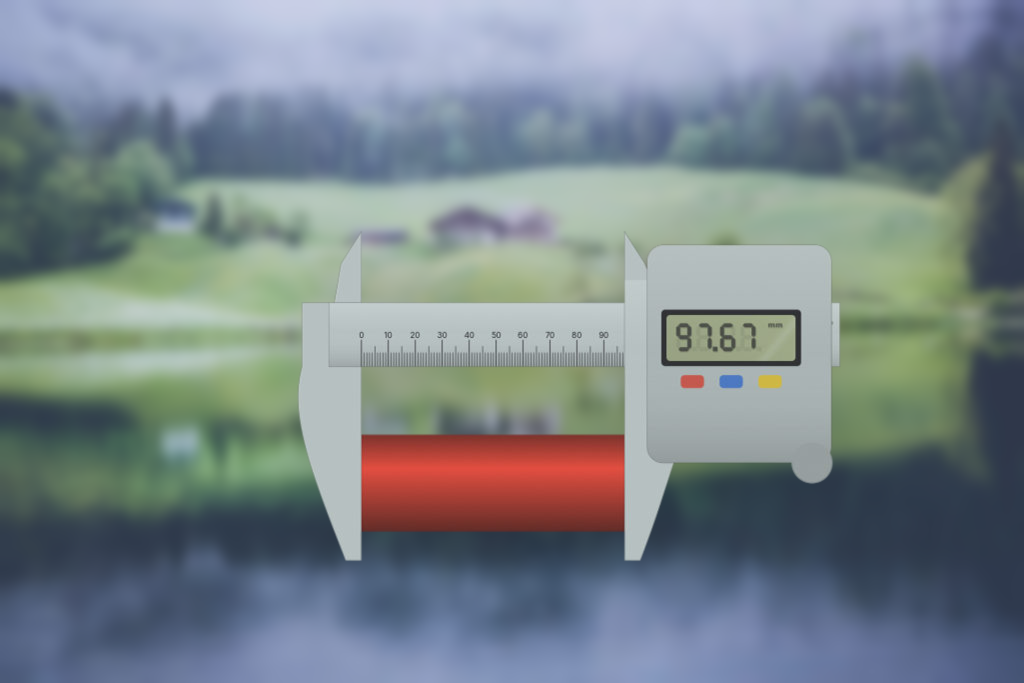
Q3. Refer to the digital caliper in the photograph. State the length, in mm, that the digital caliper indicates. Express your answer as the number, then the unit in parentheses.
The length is 97.67 (mm)
